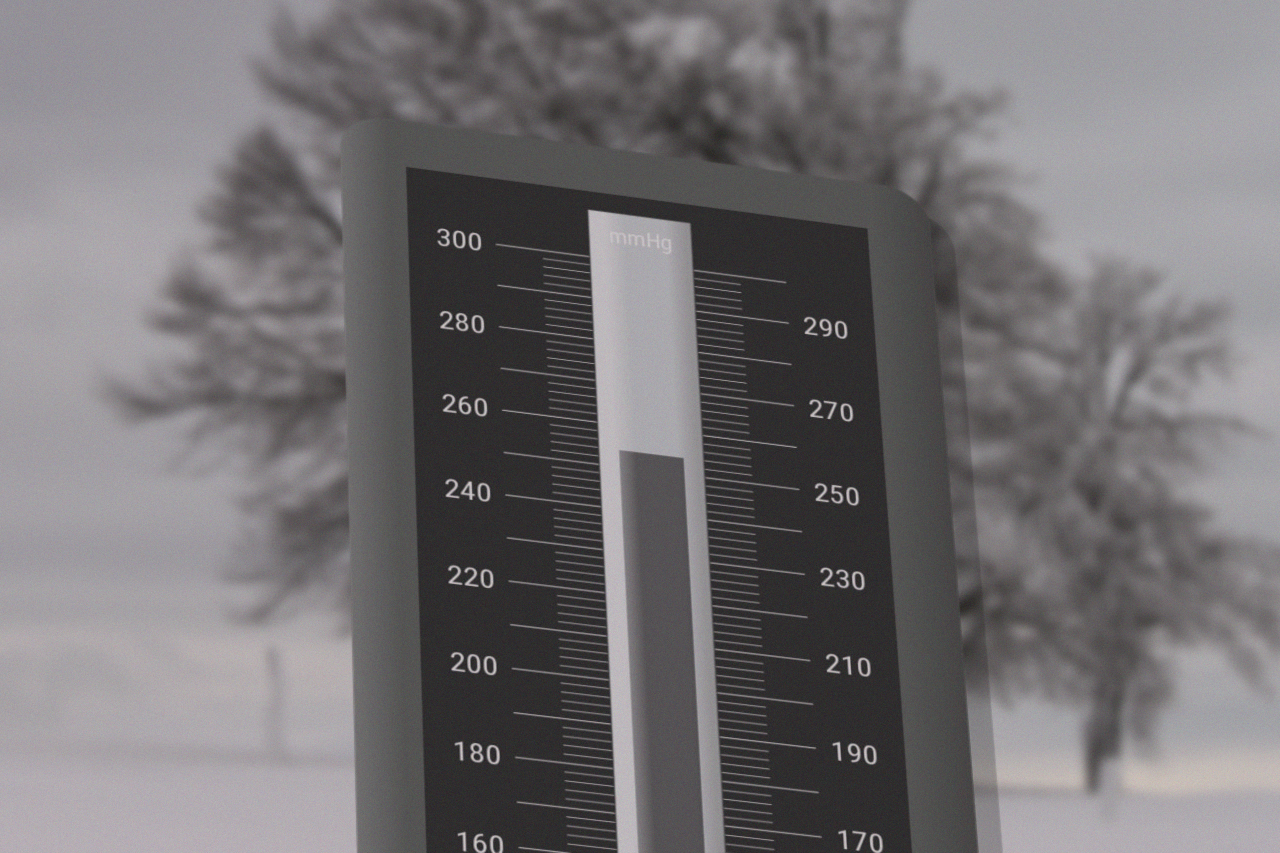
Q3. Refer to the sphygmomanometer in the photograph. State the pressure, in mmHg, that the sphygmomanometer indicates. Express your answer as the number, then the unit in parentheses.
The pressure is 254 (mmHg)
